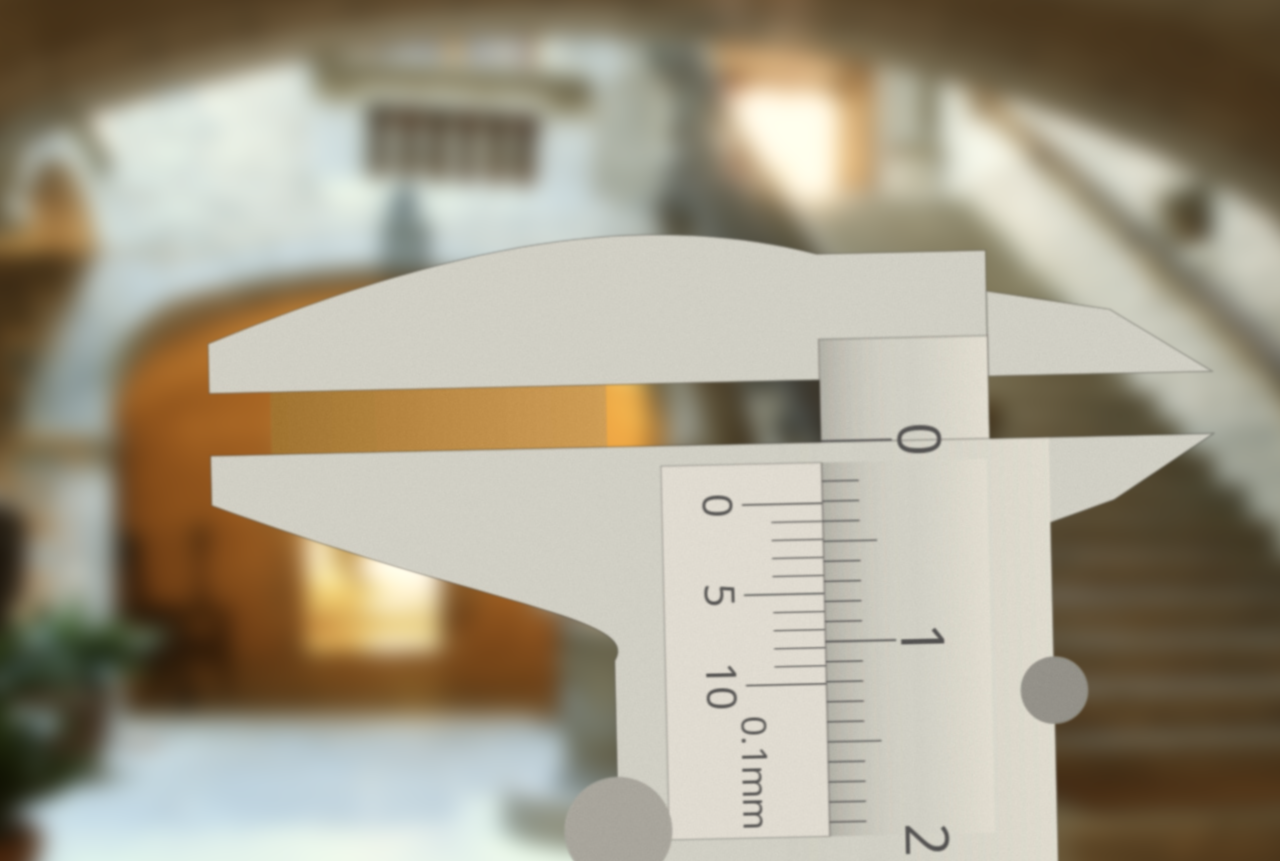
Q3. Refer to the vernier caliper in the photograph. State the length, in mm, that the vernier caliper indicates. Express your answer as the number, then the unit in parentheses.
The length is 3.1 (mm)
